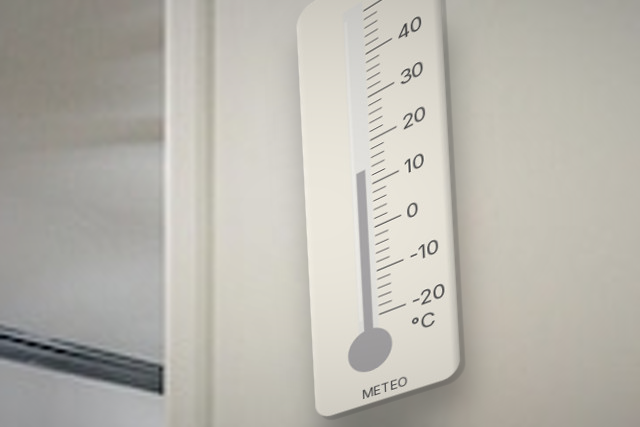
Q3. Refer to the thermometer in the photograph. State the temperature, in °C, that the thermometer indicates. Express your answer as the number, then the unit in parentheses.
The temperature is 14 (°C)
